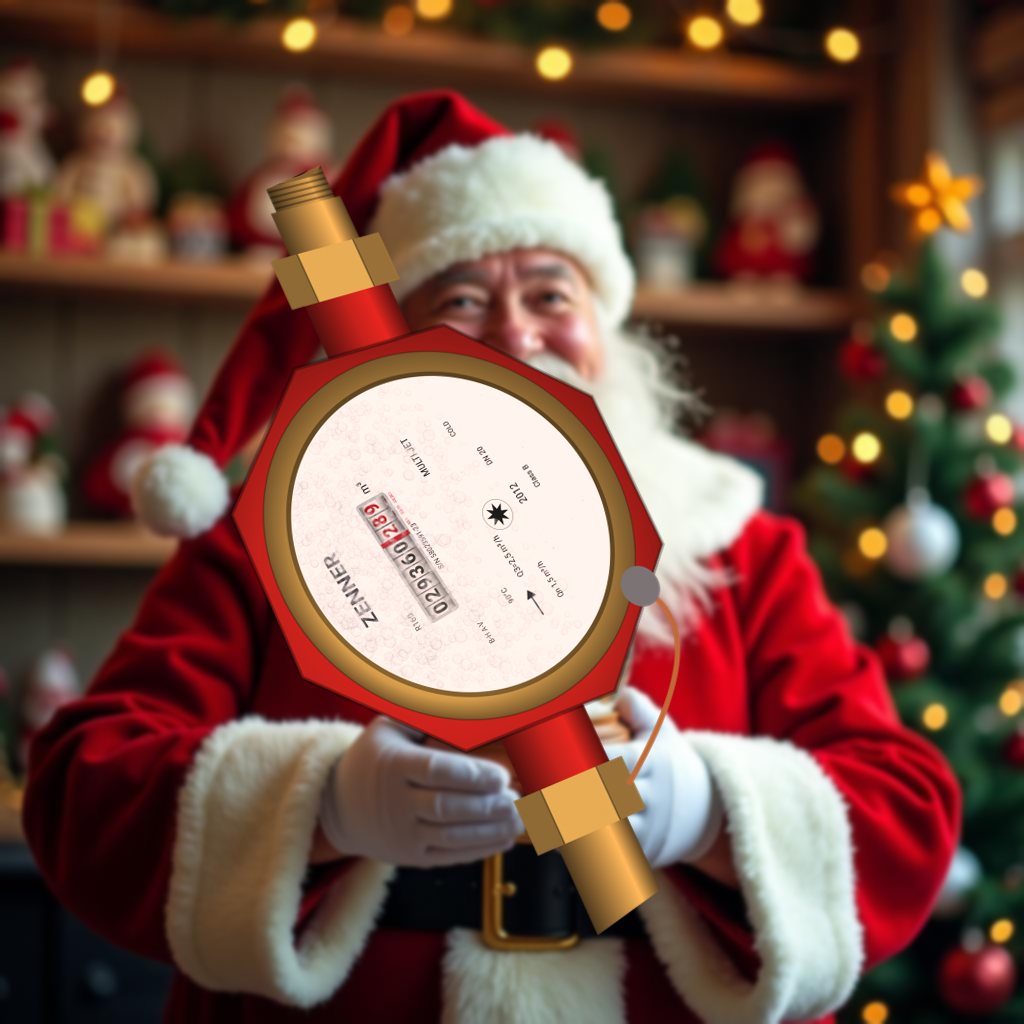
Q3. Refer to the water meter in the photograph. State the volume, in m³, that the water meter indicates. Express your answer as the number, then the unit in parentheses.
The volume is 29360.289 (m³)
